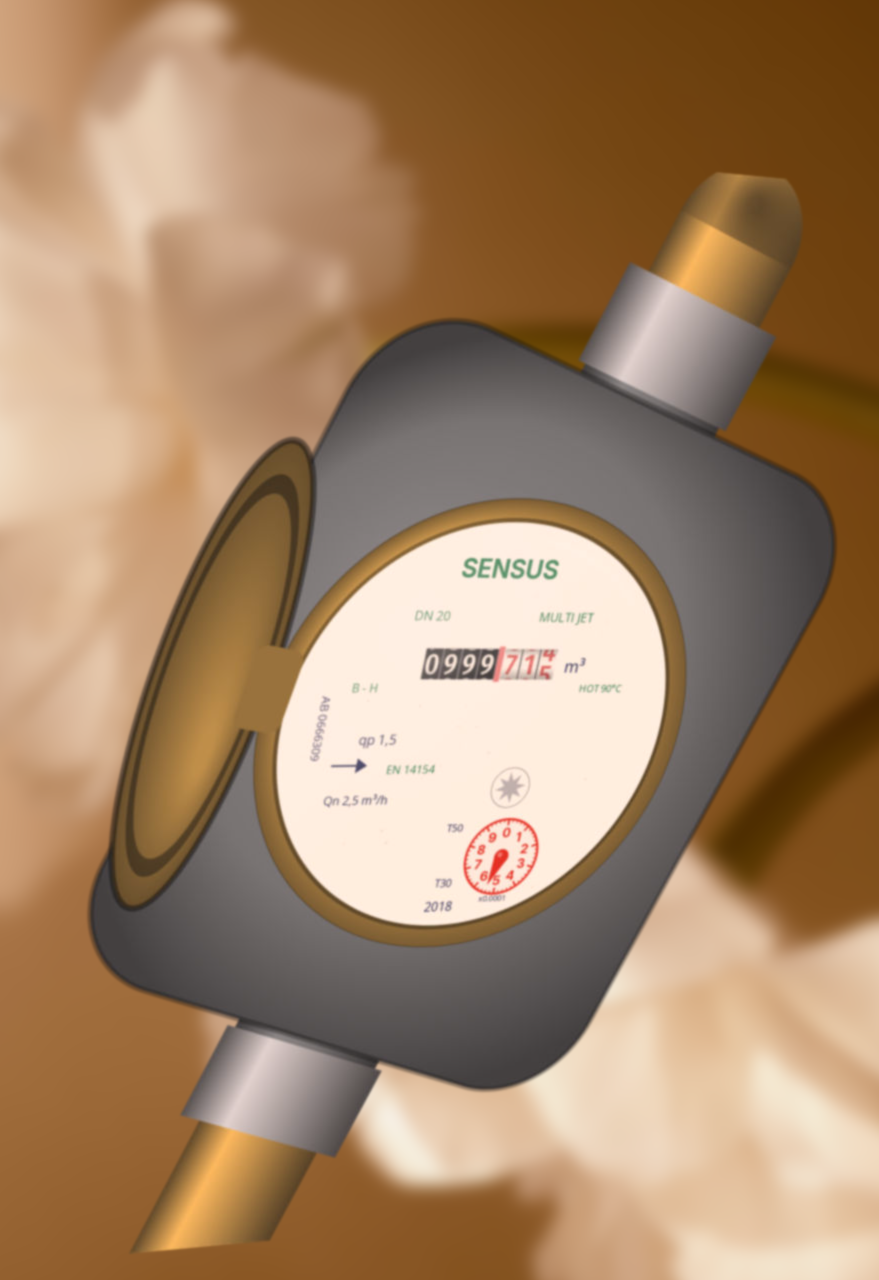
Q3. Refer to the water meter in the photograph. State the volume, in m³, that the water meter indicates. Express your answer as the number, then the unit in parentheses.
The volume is 999.7145 (m³)
